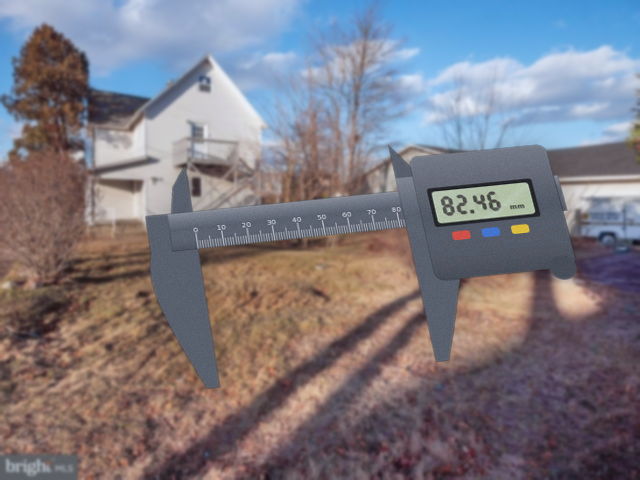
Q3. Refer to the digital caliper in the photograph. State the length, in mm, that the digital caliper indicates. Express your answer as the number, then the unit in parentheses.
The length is 82.46 (mm)
